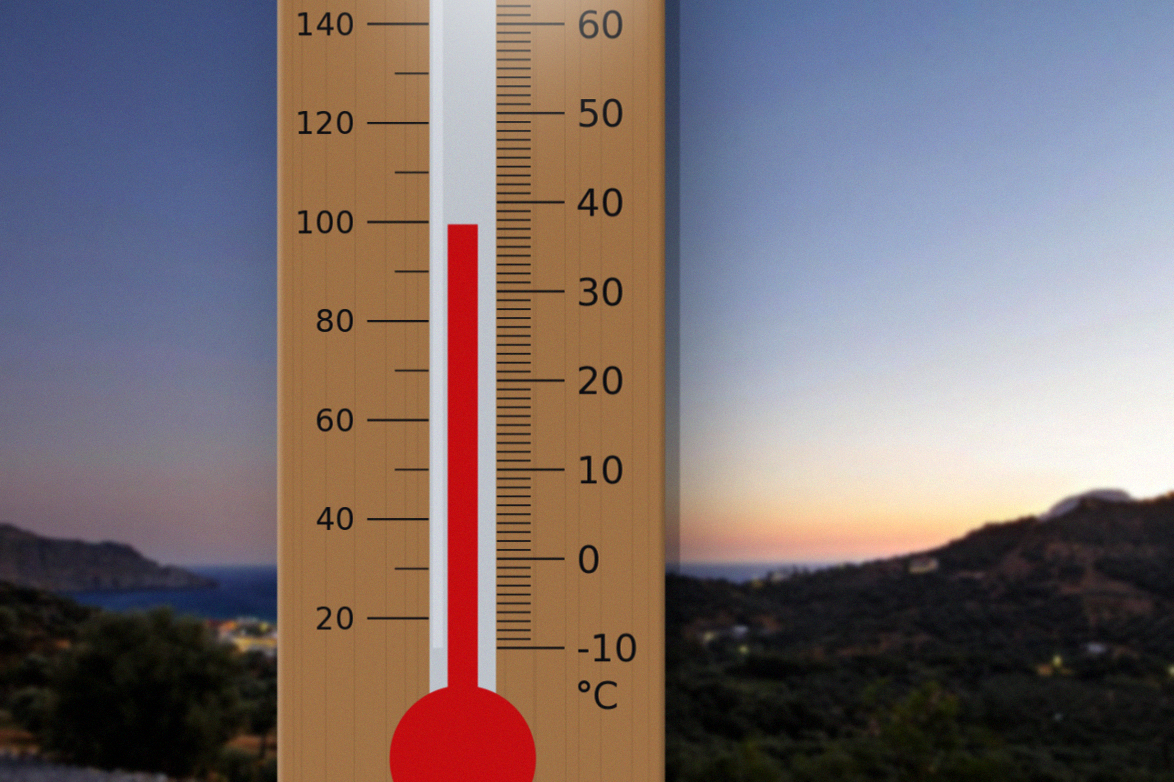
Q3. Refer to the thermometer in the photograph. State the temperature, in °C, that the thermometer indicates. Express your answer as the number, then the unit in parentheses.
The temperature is 37.5 (°C)
